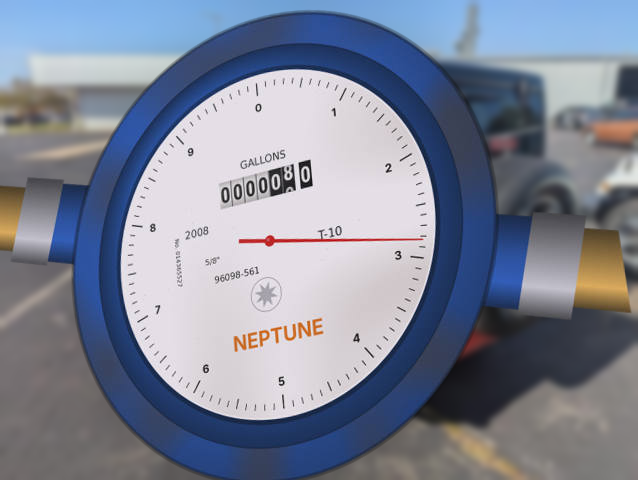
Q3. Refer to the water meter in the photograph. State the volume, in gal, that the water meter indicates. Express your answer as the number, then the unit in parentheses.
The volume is 82.8 (gal)
